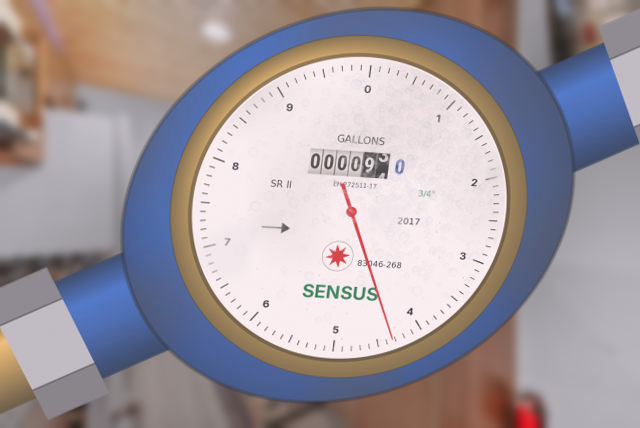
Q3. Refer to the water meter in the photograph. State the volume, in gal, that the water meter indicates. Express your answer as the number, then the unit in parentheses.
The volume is 934.3 (gal)
